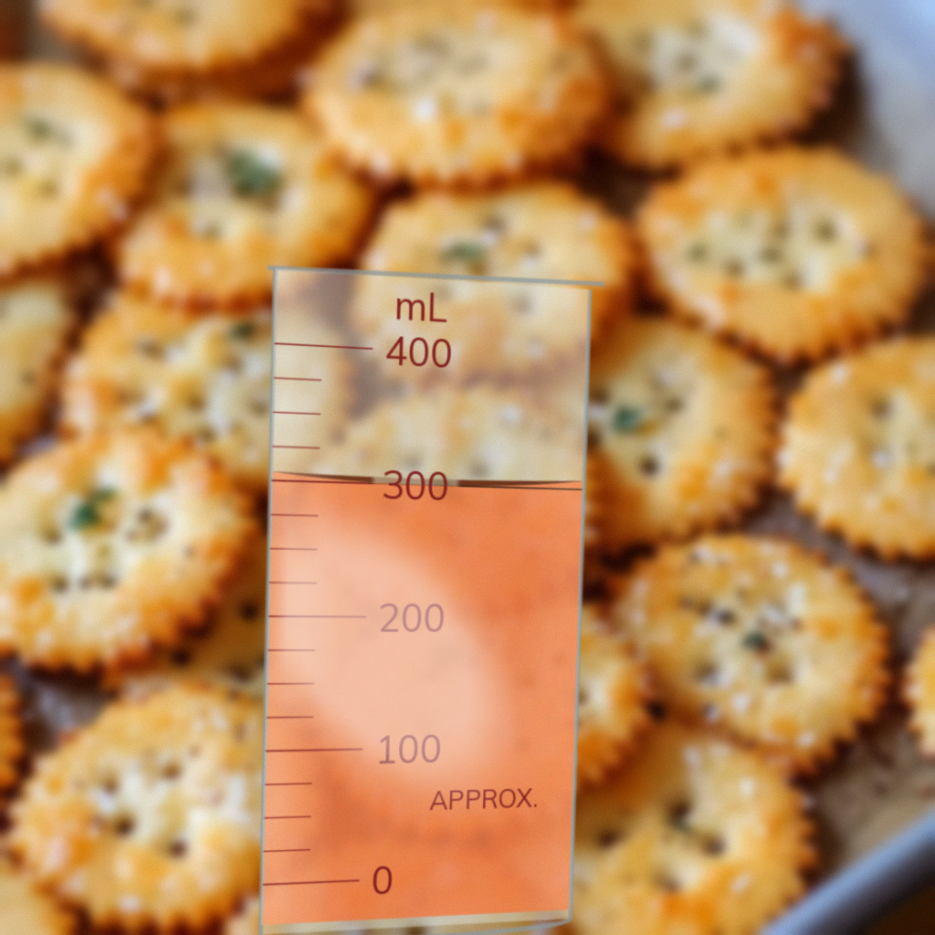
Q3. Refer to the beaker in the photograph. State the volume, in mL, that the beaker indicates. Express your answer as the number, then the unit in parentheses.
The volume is 300 (mL)
